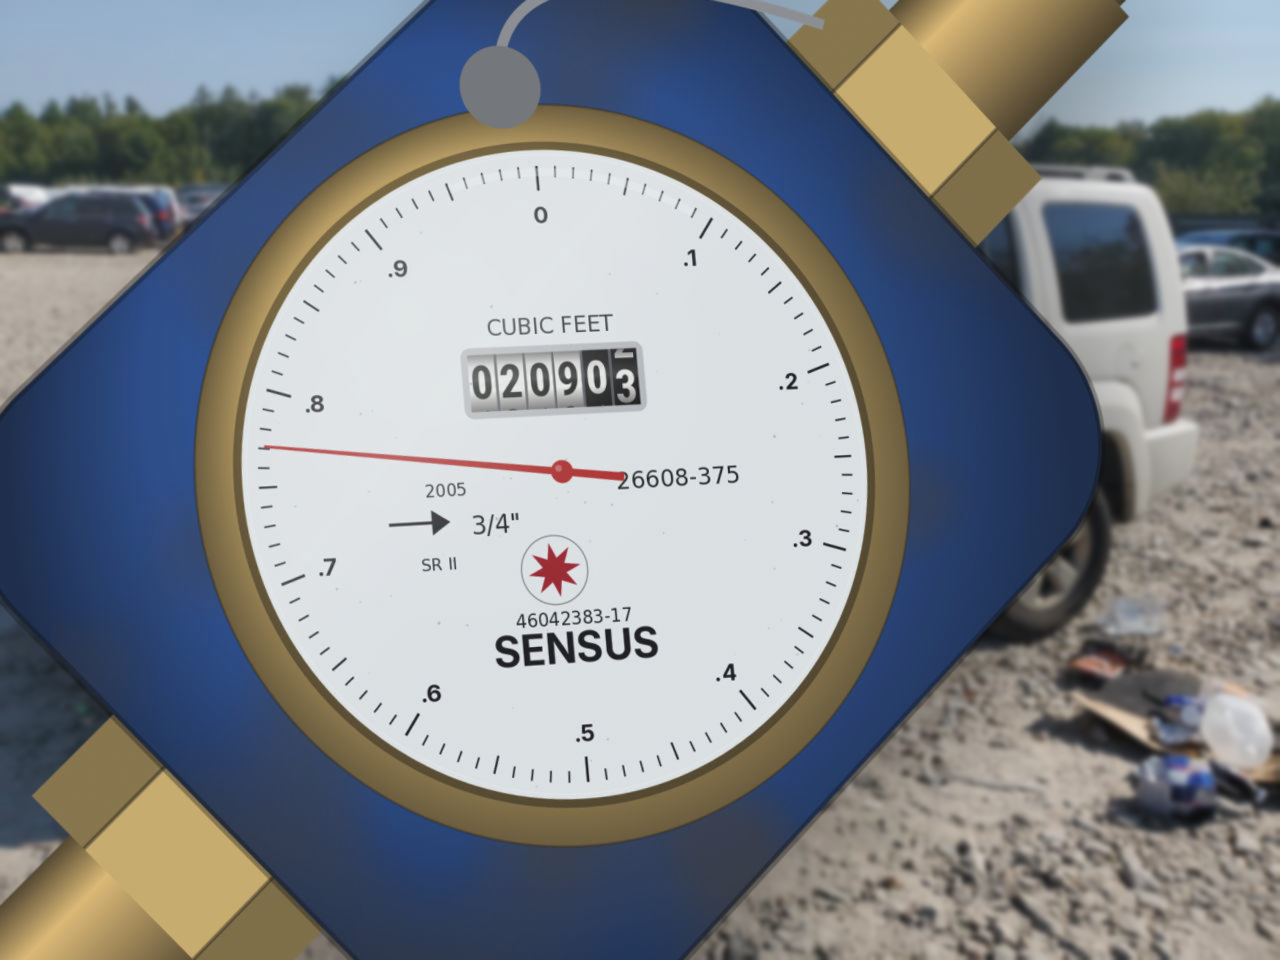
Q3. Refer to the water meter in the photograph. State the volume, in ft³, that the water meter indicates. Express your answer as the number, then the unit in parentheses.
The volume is 20902.77 (ft³)
